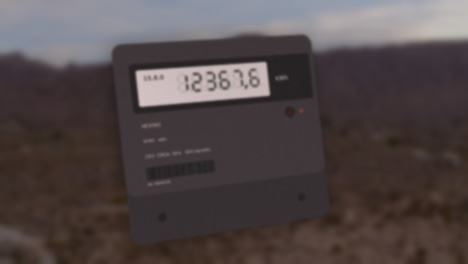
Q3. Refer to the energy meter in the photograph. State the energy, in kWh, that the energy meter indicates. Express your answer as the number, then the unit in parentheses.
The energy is 12367.6 (kWh)
